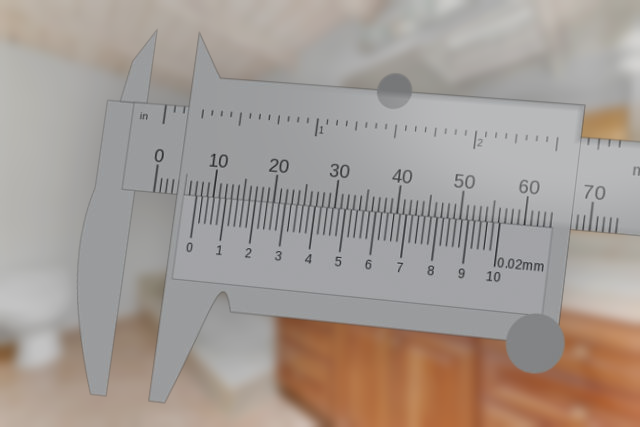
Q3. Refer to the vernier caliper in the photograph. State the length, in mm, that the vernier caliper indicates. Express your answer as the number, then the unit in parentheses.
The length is 7.2 (mm)
